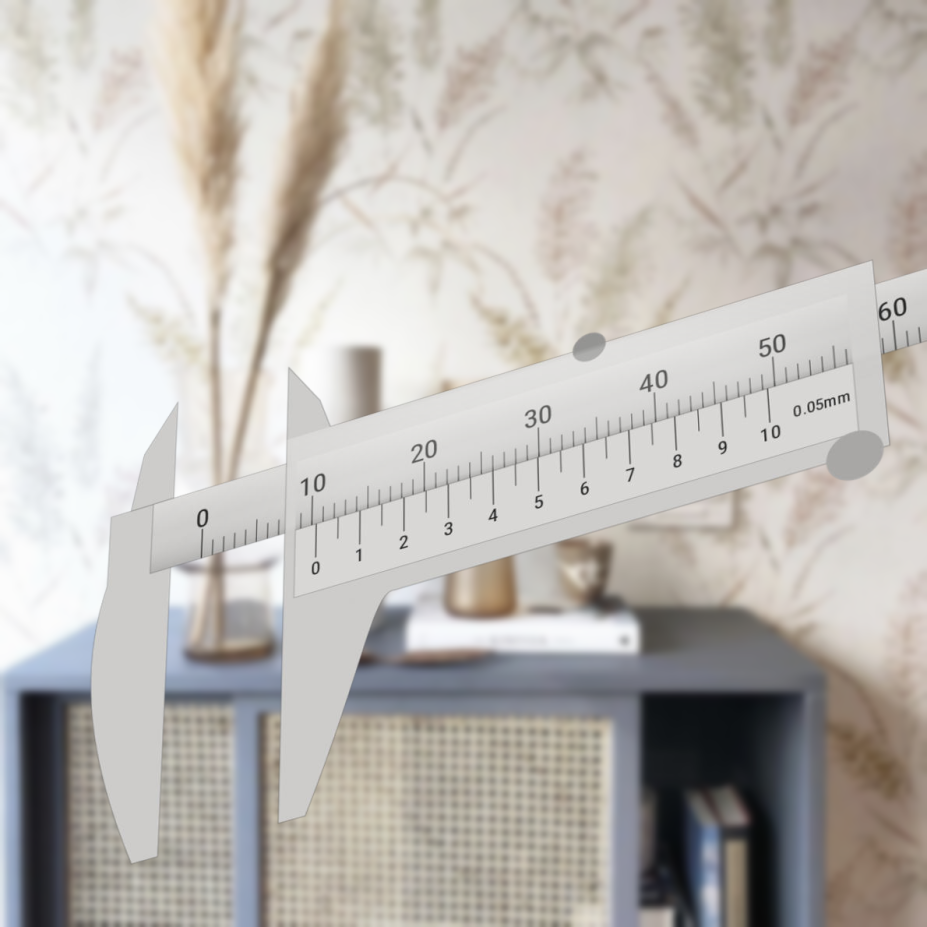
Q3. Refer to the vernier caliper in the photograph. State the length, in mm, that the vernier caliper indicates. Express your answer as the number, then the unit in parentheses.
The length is 10.4 (mm)
